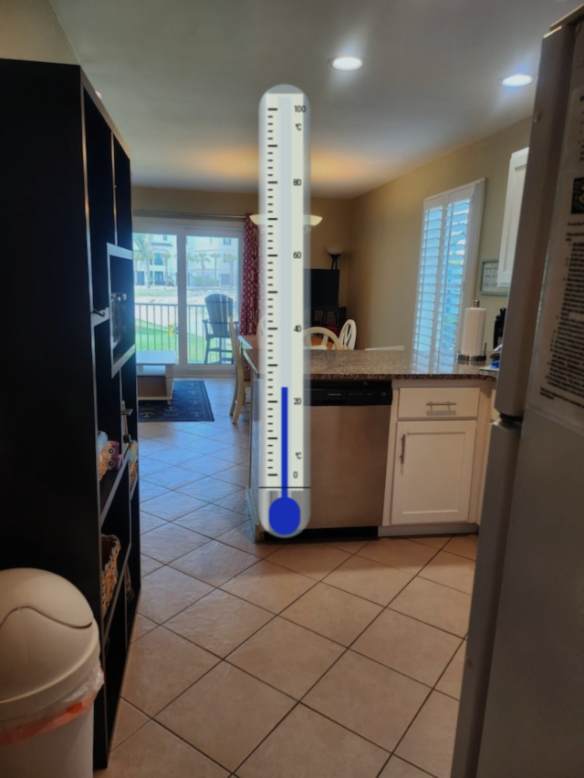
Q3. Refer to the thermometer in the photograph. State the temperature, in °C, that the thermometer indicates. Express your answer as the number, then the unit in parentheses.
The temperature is 24 (°C)
